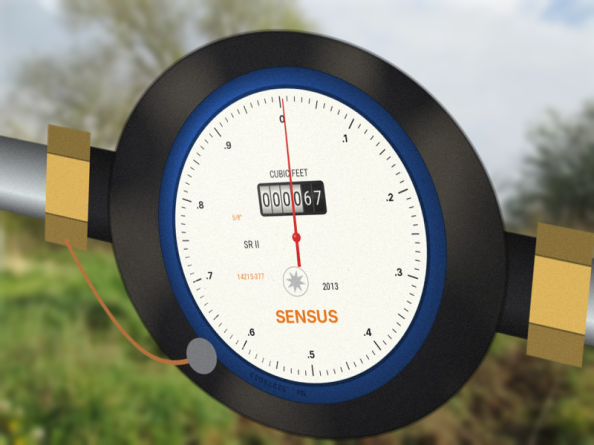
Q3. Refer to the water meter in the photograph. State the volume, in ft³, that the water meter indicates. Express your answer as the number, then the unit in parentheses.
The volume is 67.00 (ft³)
